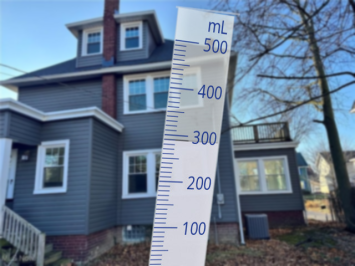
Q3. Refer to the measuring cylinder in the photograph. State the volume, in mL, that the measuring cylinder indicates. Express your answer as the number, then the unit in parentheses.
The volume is 290 (mL)
